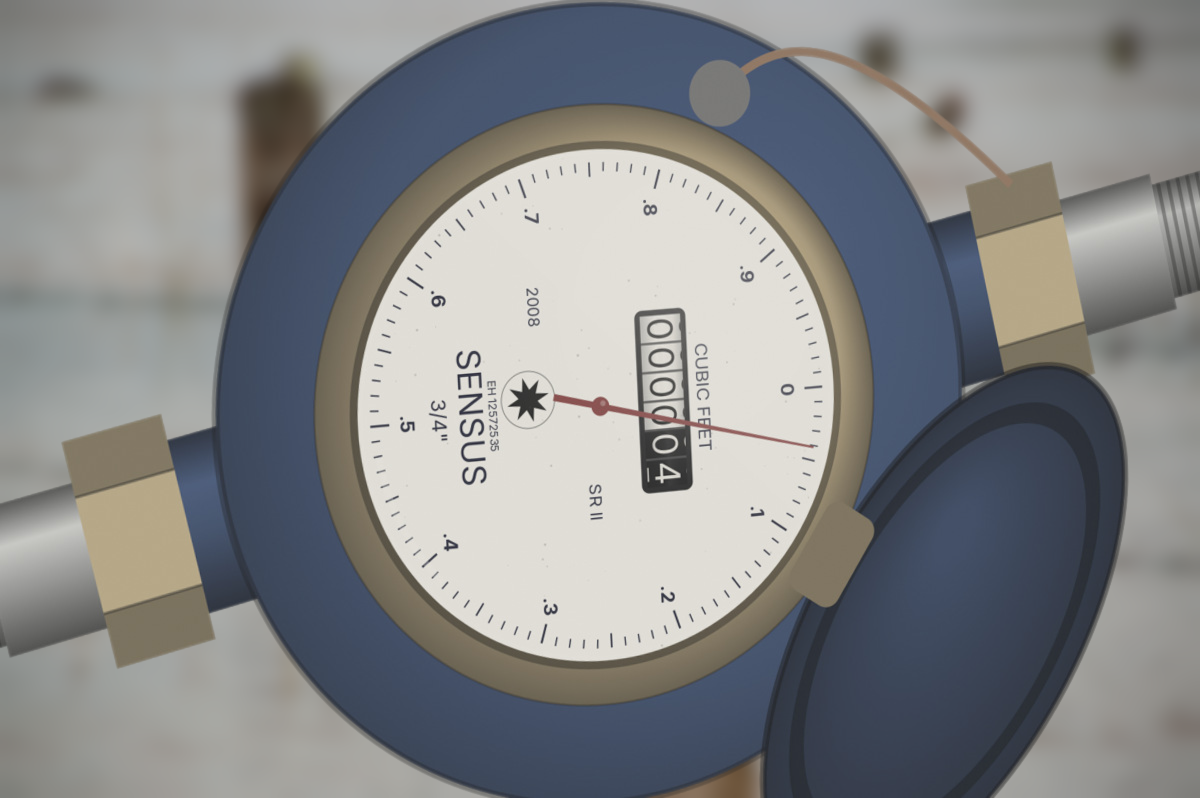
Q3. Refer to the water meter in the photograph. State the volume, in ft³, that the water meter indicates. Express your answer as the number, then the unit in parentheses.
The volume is 4.04 (ft³)
